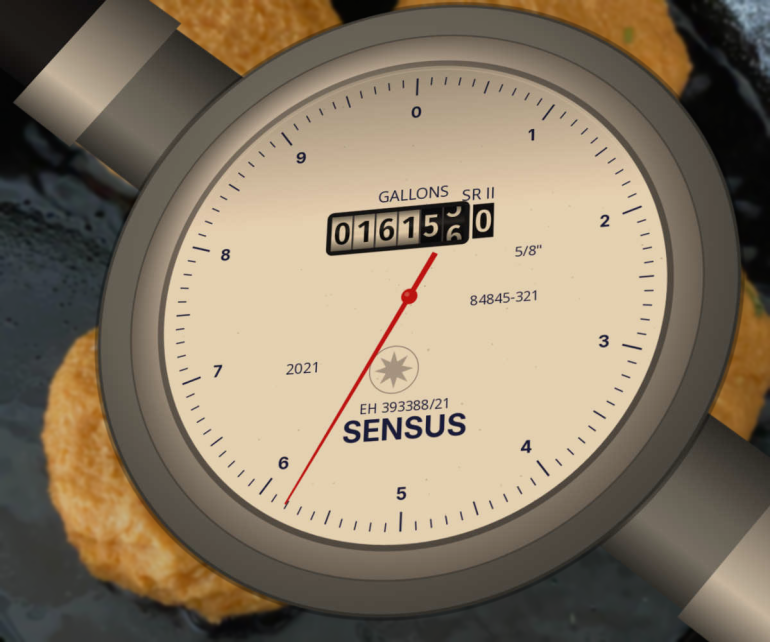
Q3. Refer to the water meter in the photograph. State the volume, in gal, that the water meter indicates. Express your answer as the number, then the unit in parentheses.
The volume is 161555.8 (gal)
